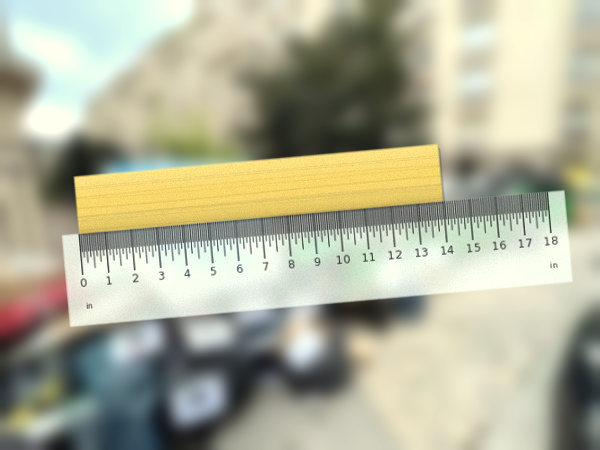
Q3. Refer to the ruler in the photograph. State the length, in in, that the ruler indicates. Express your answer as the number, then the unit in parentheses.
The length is 14 (in)
